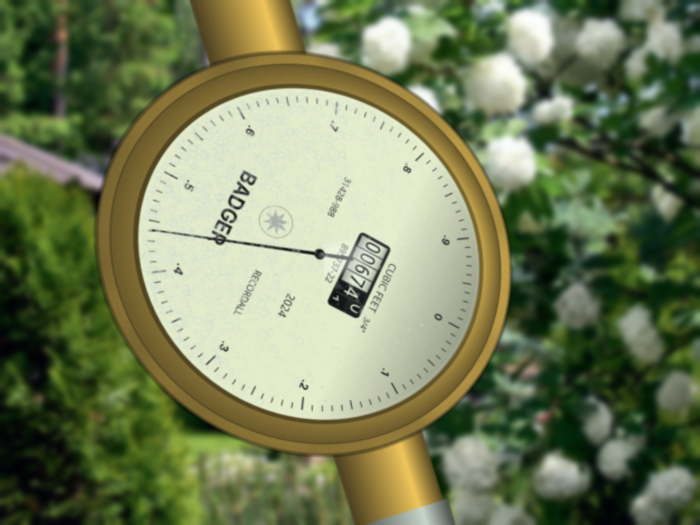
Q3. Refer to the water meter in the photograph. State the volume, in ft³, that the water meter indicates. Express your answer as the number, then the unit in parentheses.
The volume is 6740.44 (ft³)
